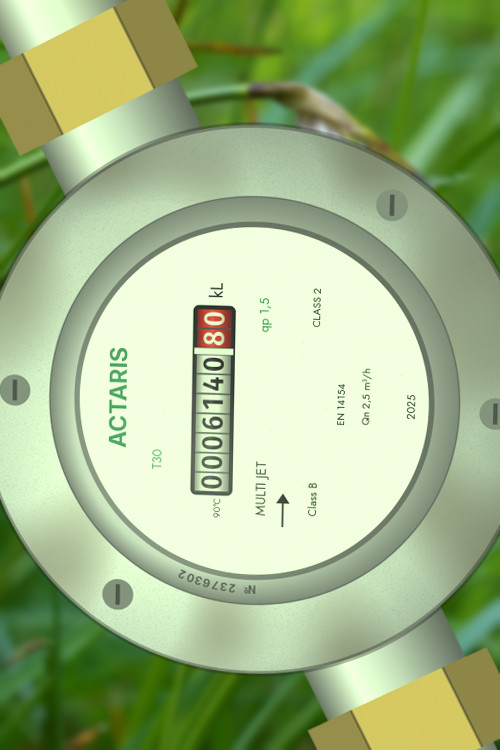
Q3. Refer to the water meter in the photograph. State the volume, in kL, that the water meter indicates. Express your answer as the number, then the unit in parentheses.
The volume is 6140.80 (kL)
